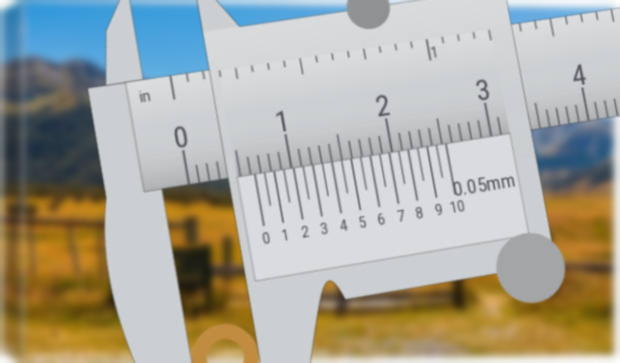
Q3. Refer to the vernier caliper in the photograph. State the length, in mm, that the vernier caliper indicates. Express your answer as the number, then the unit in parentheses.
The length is 6.4 (mm)
